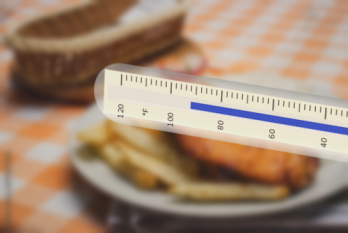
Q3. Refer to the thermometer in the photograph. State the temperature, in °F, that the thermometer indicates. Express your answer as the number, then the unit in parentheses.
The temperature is 92 (°F)
